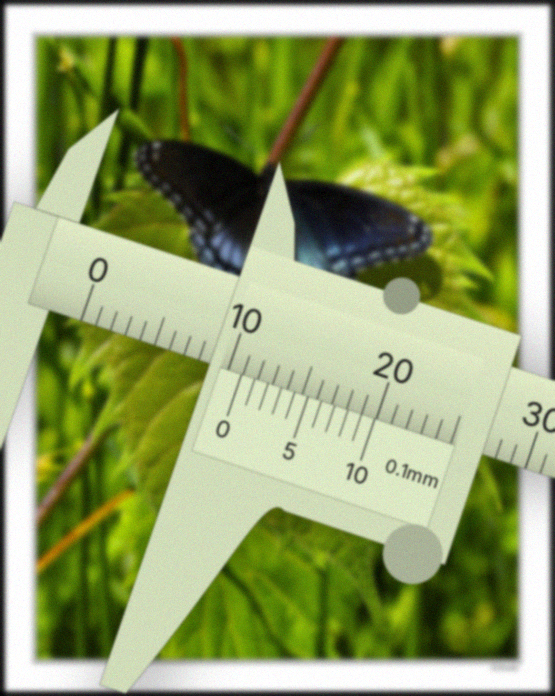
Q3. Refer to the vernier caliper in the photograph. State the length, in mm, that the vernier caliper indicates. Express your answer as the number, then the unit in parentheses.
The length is 10.9 (mm)
